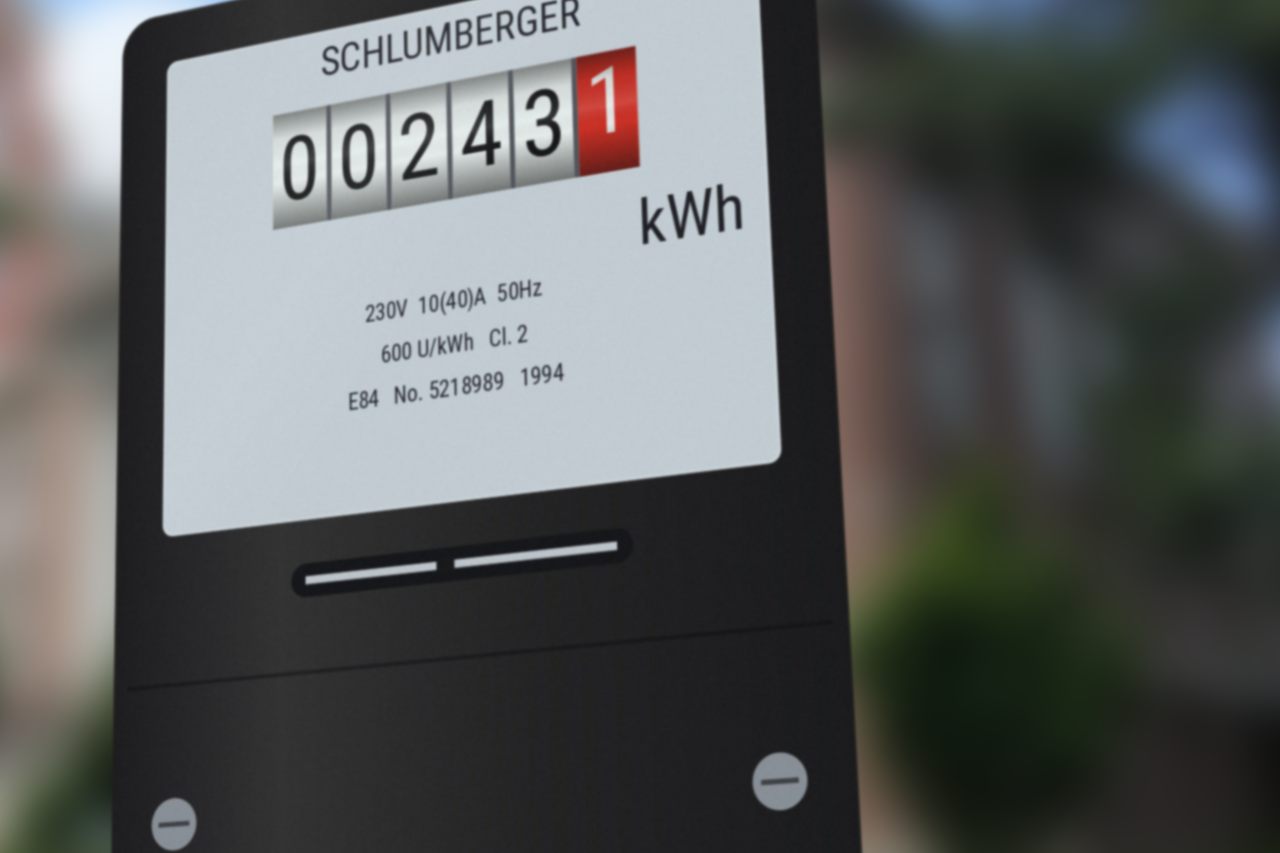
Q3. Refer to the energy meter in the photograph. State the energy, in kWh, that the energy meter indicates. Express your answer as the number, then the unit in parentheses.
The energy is 243.1 (kWh)
